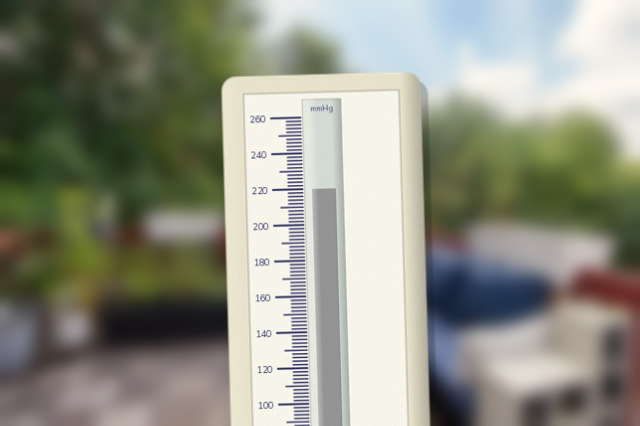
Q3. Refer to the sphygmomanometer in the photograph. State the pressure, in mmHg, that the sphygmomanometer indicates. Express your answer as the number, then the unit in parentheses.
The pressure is 220 (mmHg)
